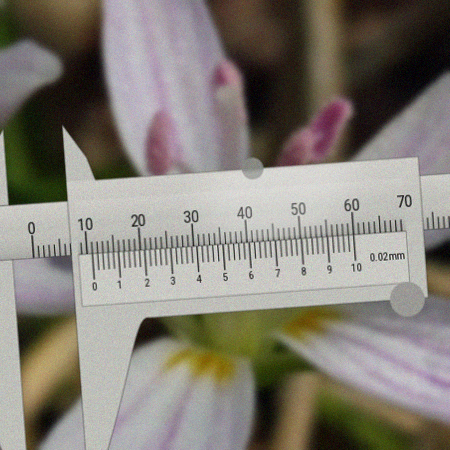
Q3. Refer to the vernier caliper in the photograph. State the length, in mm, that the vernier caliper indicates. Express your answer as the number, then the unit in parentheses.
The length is 11.0 (mm)
